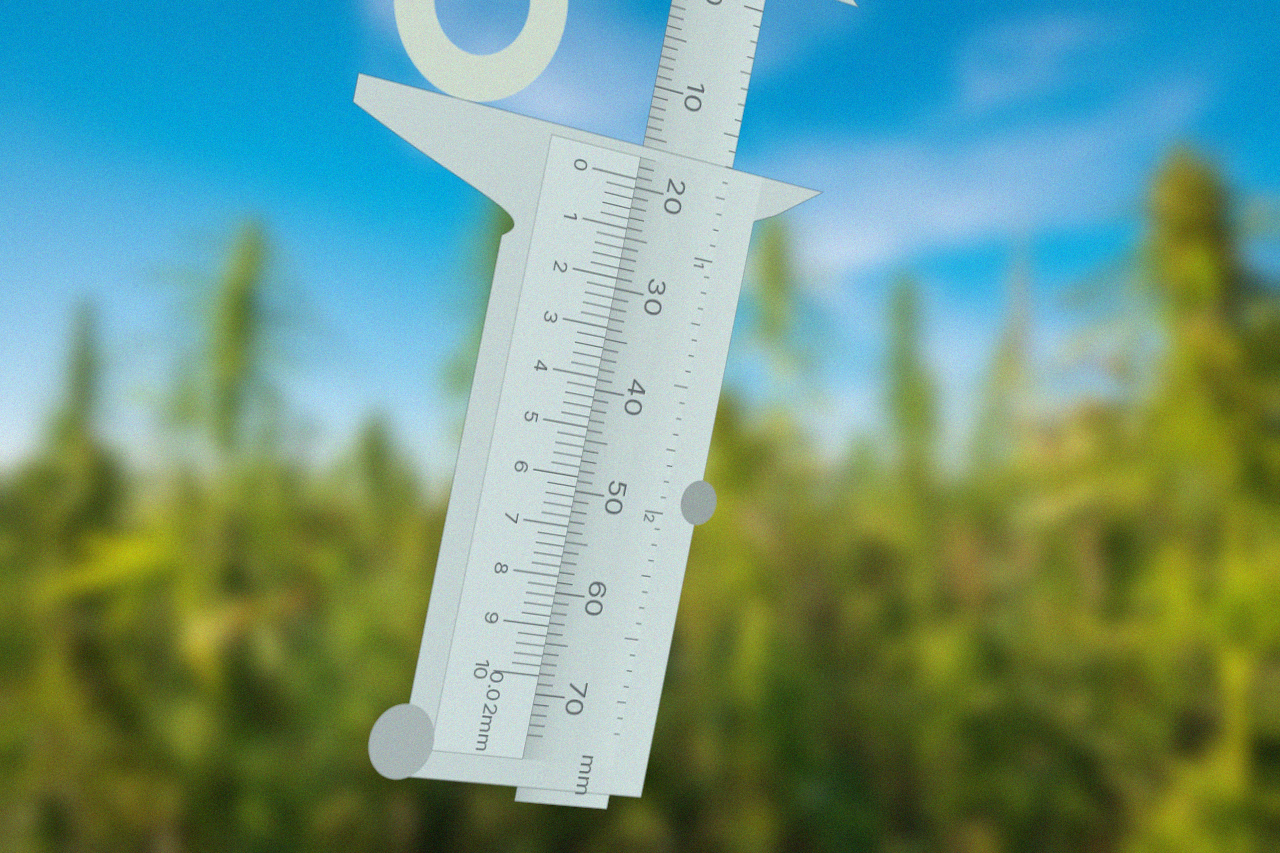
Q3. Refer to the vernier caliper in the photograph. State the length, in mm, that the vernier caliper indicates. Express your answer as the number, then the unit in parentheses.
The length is 19.2 (mm)
